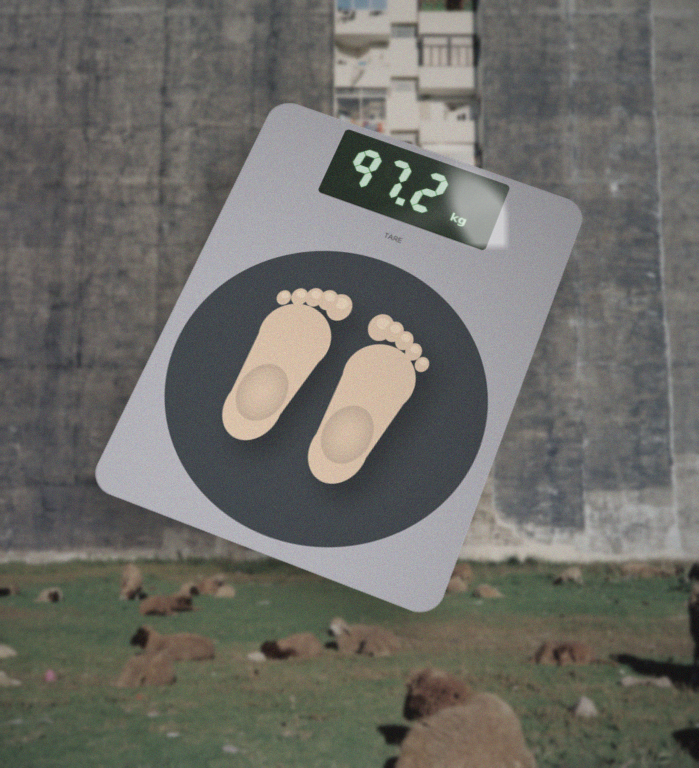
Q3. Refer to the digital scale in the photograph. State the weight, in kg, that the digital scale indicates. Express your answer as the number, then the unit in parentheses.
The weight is 97.2 (kg)
